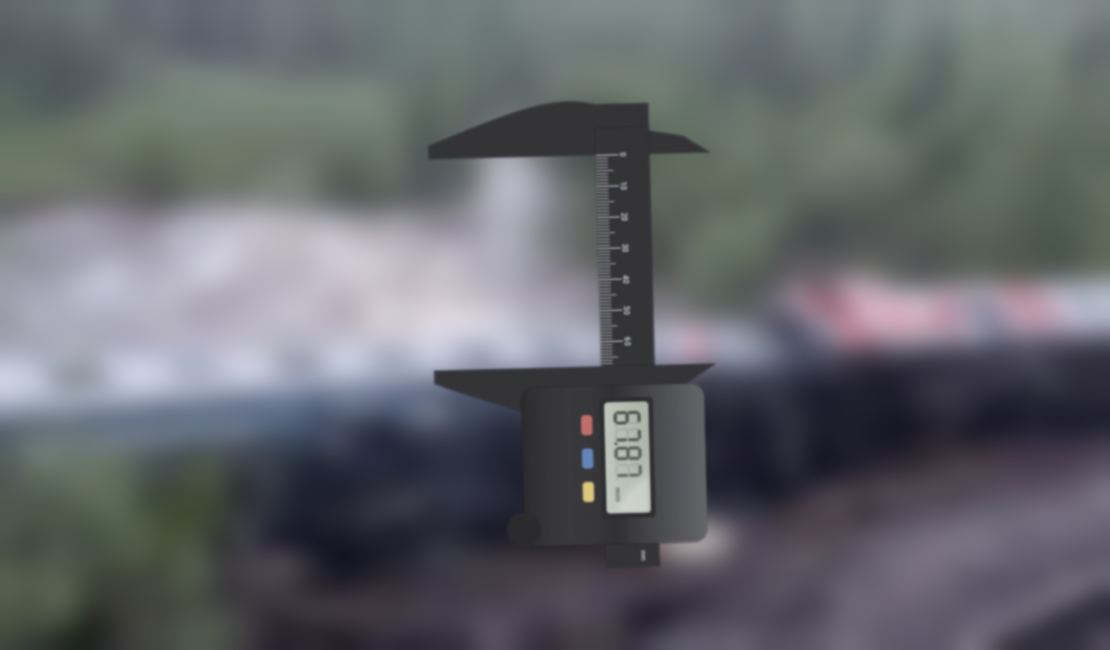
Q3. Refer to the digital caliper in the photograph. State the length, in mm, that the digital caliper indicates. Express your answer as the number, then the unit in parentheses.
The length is 67.87 (mm)
